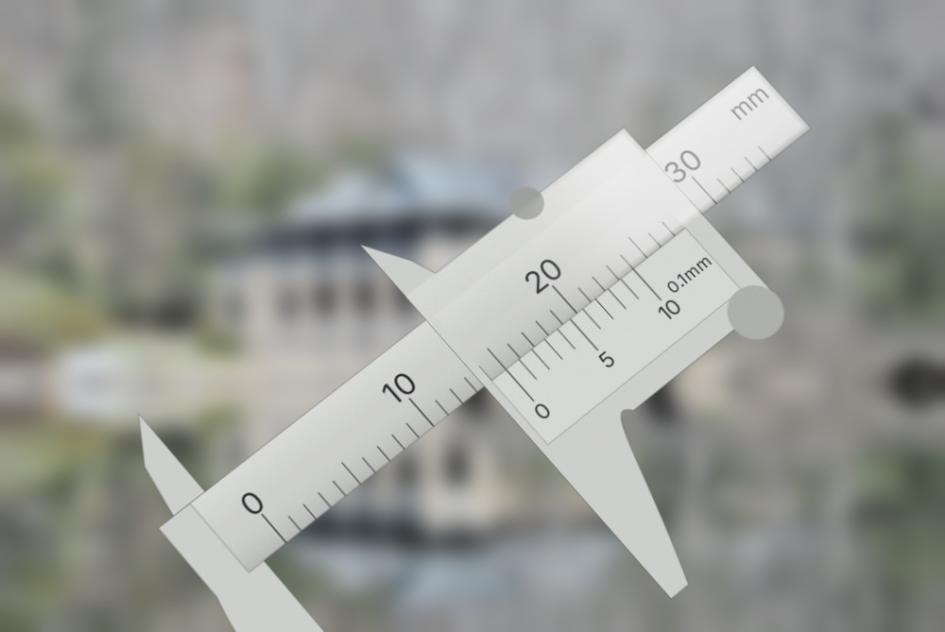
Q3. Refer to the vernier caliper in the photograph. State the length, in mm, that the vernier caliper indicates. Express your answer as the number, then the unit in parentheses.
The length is 15.0 (mm)
